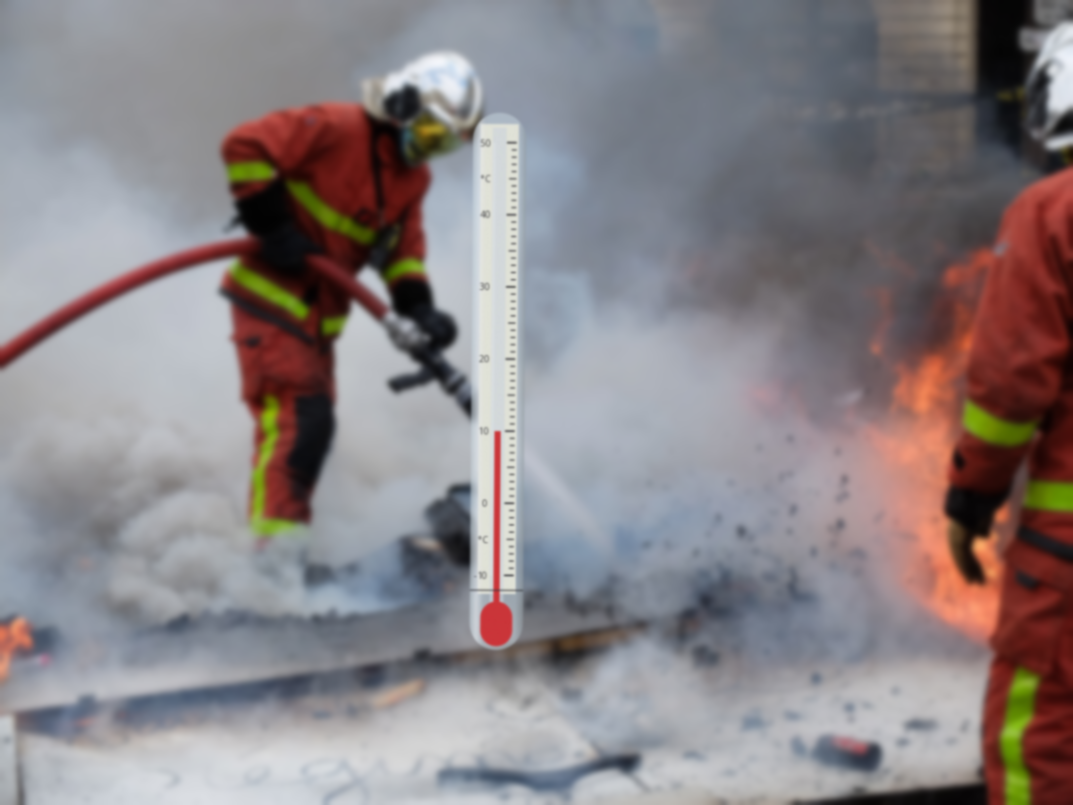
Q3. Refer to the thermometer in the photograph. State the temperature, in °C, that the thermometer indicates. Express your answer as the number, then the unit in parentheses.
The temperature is 10 (°C)
